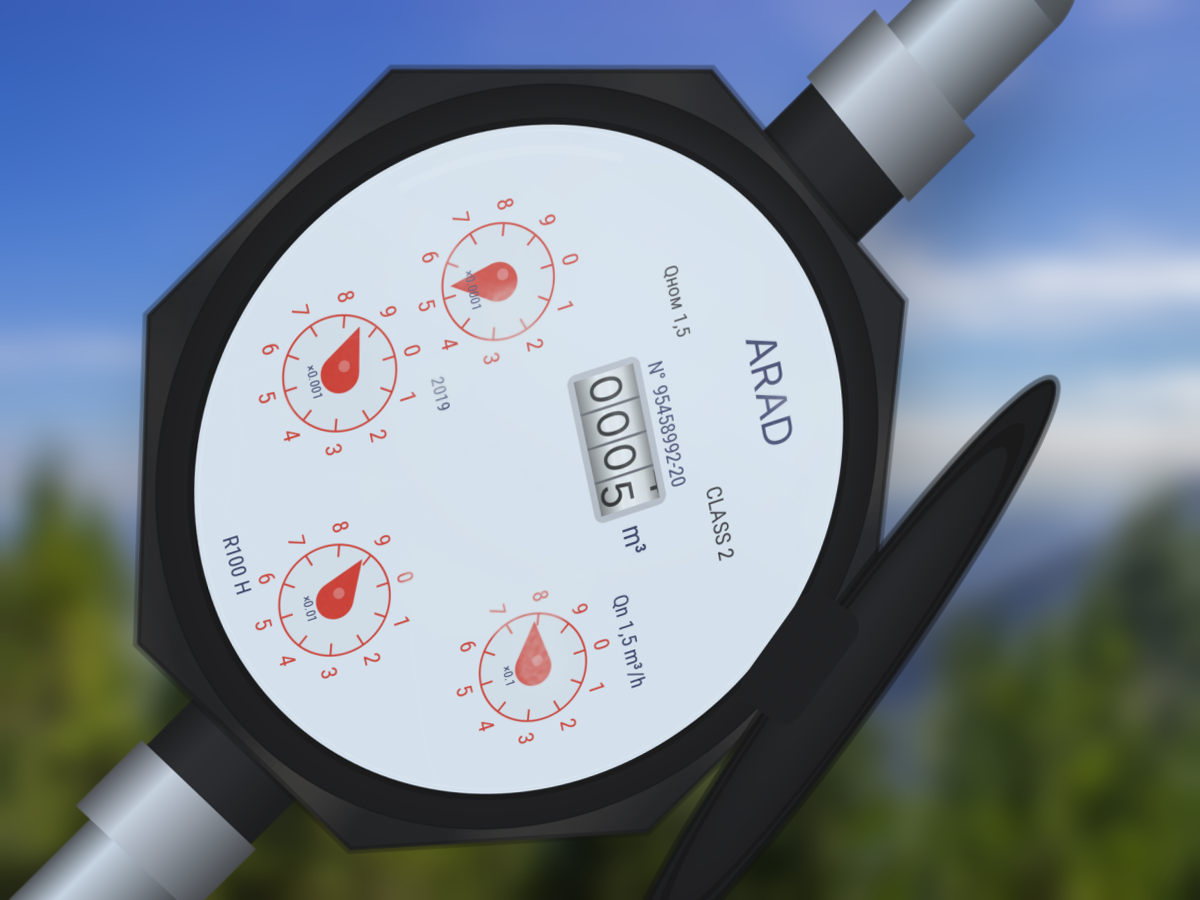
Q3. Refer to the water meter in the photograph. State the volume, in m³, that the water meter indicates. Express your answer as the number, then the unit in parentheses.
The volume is 4.7885 (m³)
